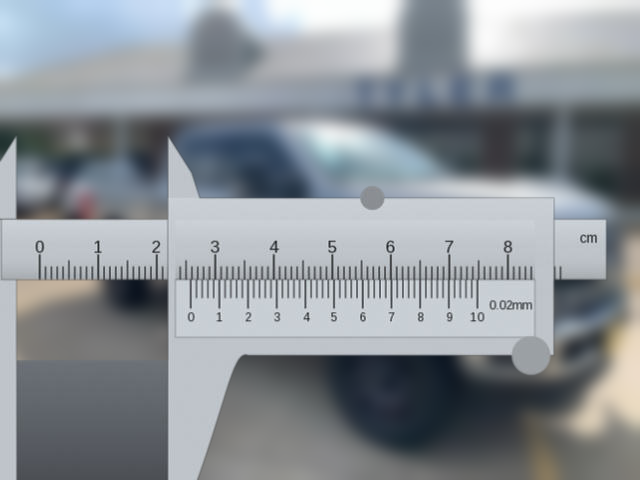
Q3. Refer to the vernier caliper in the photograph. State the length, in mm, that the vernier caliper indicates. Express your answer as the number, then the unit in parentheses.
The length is 25.8 (mm)
